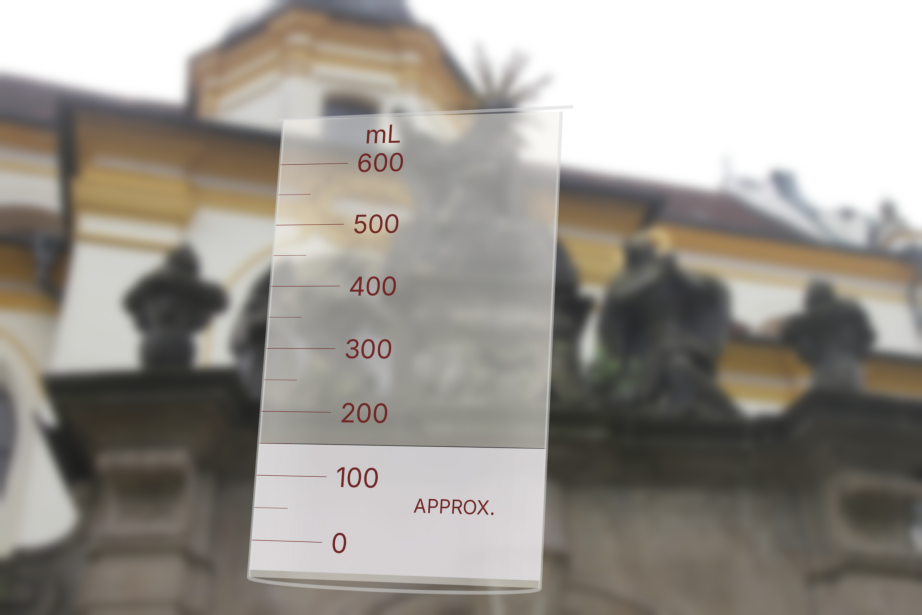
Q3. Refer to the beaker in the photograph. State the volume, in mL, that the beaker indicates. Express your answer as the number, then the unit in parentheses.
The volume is 150 (mL)
